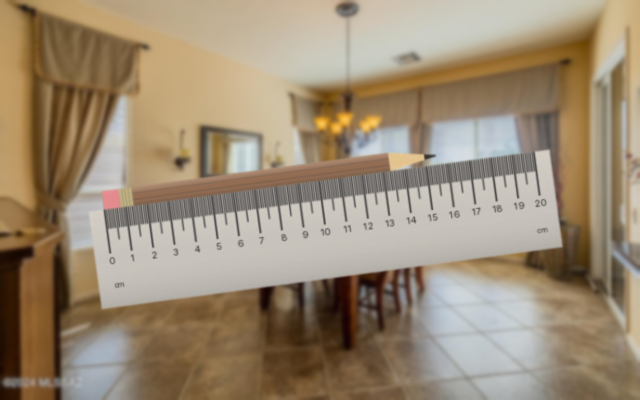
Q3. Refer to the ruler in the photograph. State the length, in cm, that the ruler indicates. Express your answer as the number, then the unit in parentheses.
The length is 15.5 (cm)
